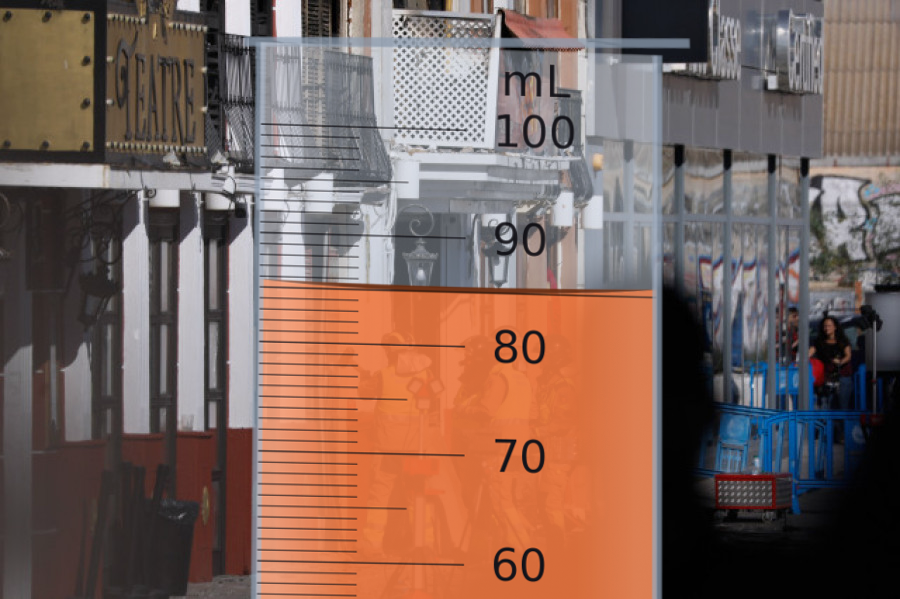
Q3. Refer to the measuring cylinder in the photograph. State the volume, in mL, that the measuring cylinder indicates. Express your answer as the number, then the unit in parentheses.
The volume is 85 (mL)
